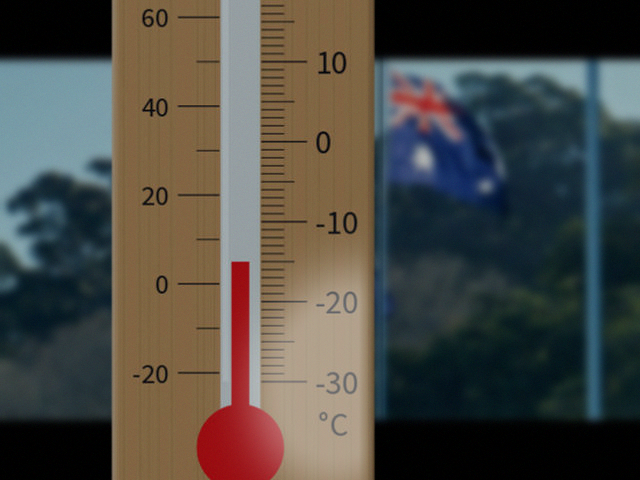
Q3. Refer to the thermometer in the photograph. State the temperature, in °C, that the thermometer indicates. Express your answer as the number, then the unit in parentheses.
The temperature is -15 (°C)
